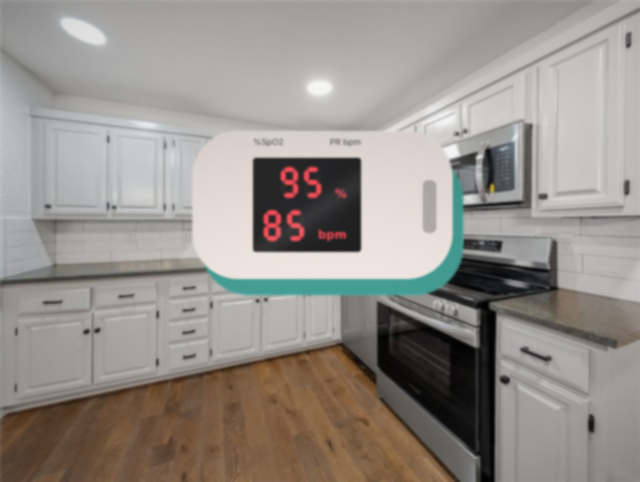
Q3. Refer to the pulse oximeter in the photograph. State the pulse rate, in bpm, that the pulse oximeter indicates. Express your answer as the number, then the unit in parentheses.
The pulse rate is 85 (bpm)
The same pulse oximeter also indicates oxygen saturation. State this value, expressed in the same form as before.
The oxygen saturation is 95 (%)
